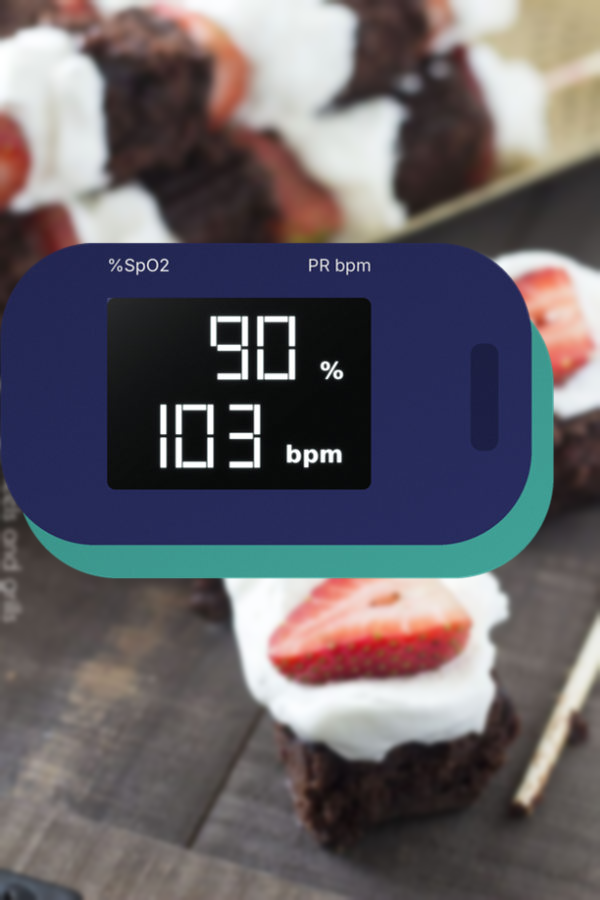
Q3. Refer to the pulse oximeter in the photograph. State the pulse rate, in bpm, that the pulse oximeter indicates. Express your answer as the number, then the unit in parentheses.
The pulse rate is 103 (bpm)
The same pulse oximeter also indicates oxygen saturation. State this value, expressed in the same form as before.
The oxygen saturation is 90 (%)
